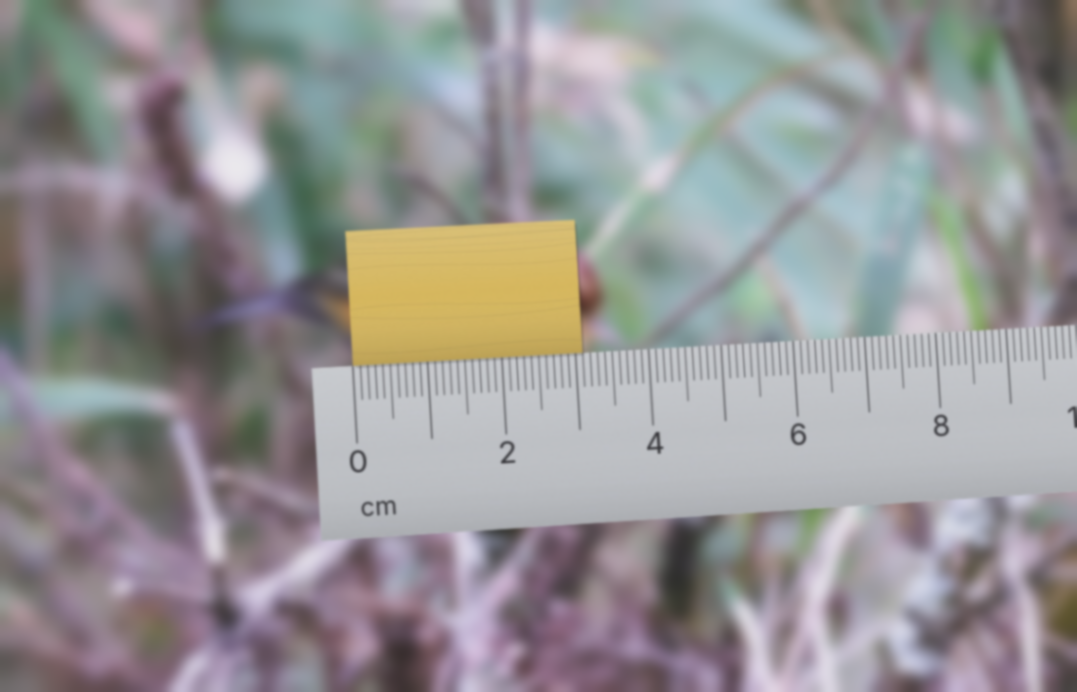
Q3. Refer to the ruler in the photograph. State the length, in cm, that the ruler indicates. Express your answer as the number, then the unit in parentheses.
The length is 3.1 (cm)
